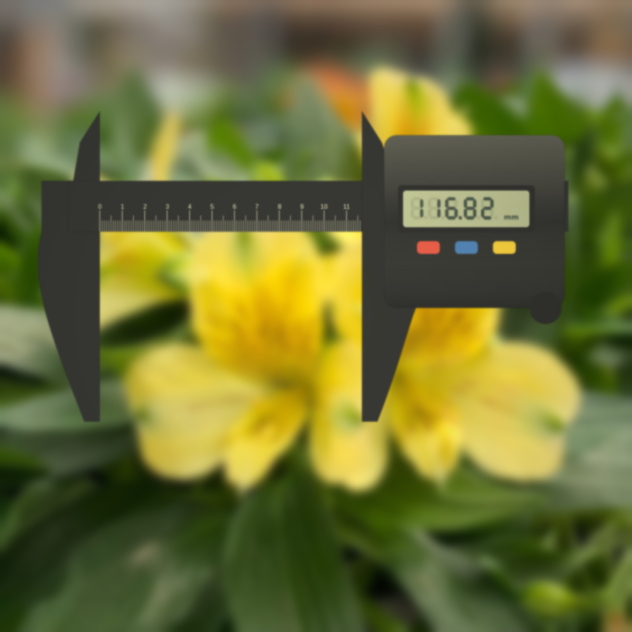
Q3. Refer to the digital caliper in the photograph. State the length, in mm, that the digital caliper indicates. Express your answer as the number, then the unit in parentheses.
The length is 116.82 (mm)
